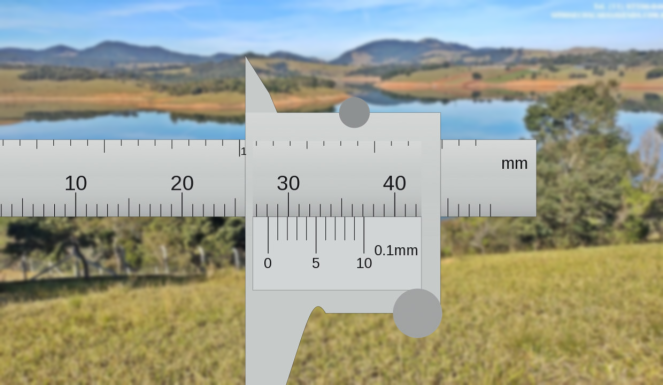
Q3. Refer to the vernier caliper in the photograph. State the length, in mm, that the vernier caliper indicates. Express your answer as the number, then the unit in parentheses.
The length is 28.1 (mm)
